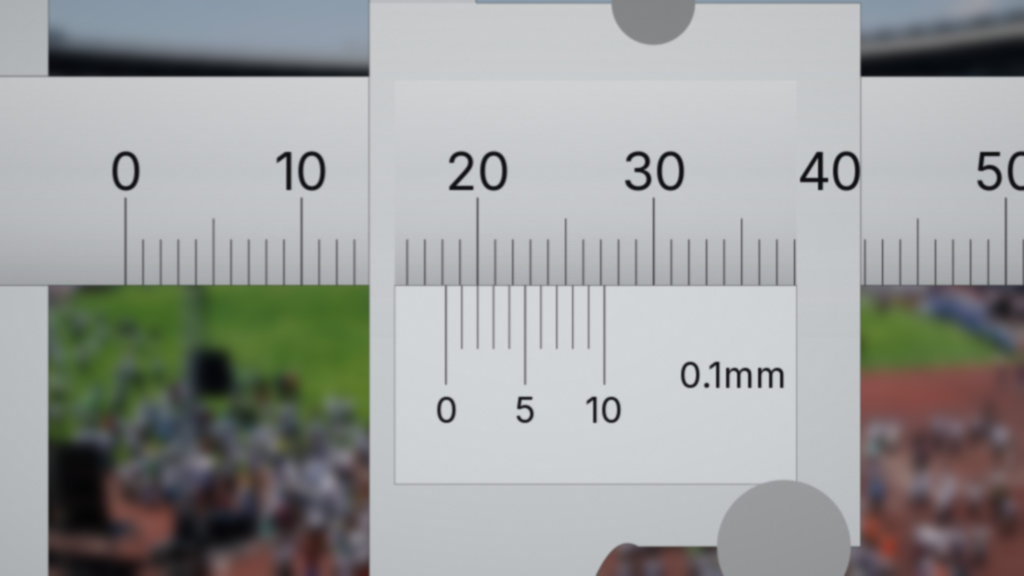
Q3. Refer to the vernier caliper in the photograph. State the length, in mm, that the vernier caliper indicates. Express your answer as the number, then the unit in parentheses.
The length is 18.2 (mm)
